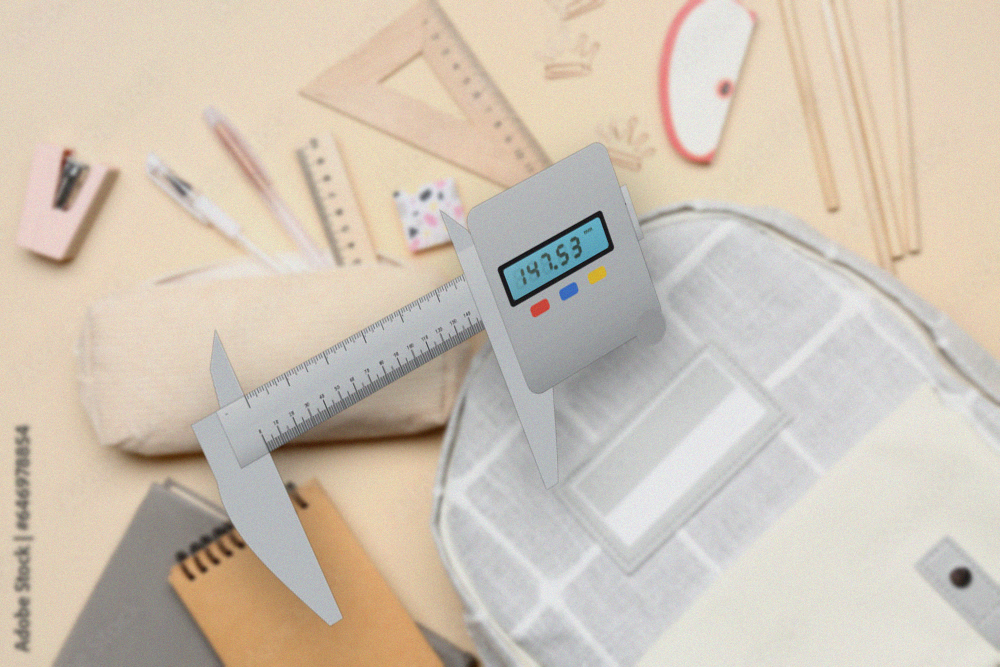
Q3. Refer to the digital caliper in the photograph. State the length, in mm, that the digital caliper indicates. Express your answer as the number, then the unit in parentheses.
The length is 147.53 (mm)
